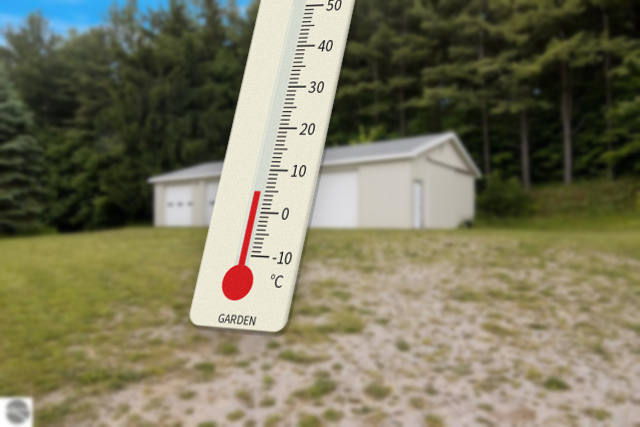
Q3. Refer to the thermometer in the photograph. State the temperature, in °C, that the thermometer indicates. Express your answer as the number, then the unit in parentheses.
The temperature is 5 (°C)
